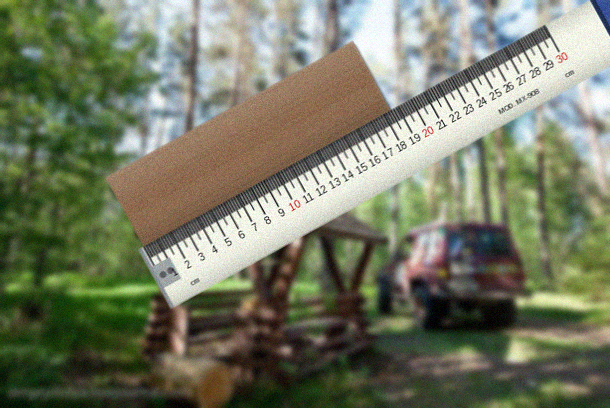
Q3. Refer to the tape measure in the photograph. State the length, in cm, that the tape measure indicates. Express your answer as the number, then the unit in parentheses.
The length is 18.5 (cm)
